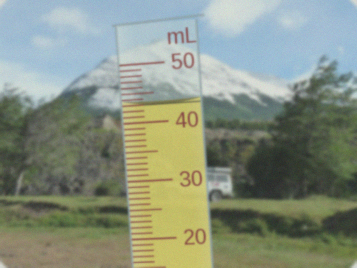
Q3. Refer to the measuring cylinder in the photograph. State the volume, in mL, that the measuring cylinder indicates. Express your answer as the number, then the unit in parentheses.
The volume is 43 (mL)
